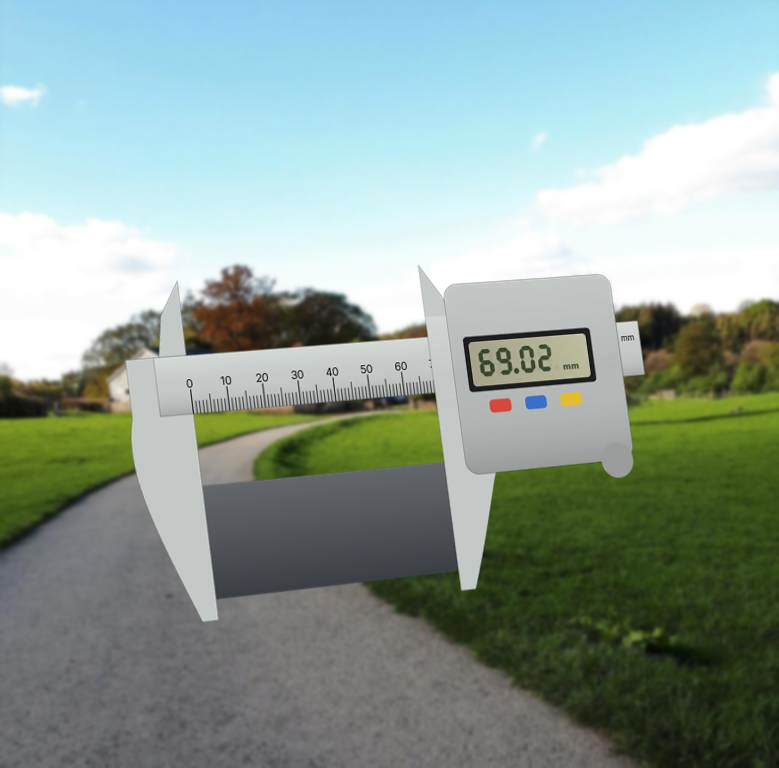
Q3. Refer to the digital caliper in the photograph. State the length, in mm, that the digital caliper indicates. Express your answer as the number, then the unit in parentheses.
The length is 69.02 (mm)
